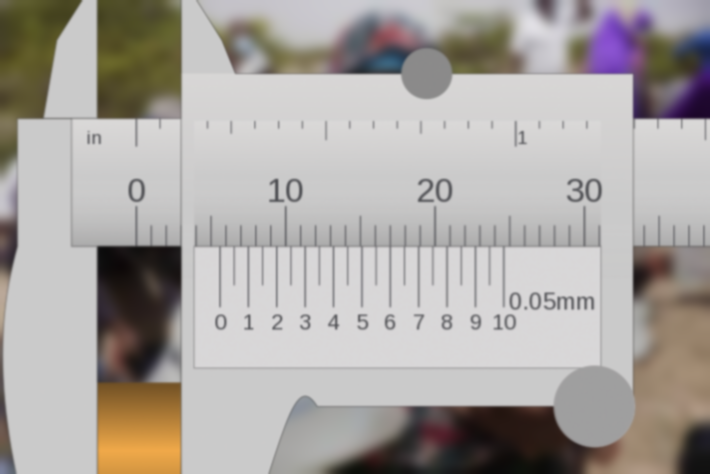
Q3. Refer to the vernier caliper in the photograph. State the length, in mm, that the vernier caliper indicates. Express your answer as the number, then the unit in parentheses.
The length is 5.6 (mm)
